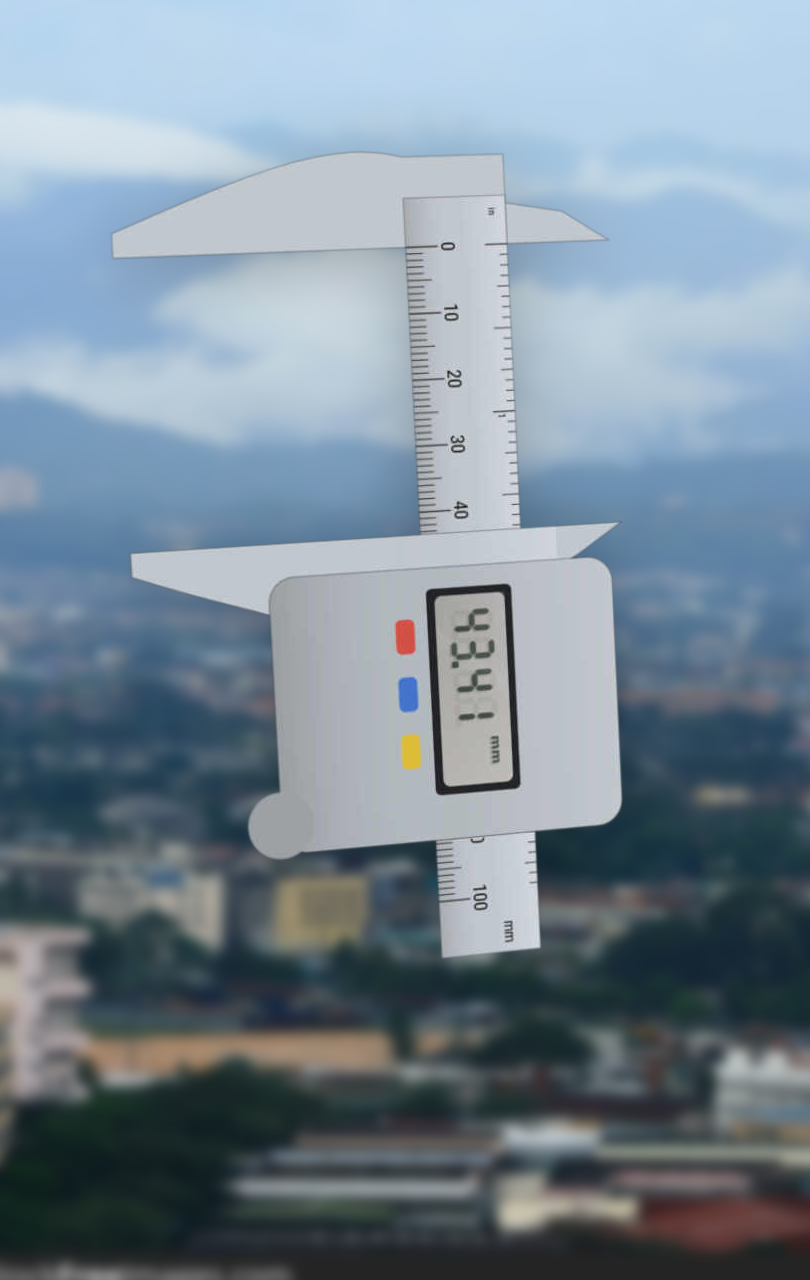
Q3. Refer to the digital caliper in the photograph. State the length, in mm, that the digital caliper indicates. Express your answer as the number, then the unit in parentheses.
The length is 43.41 (mm)
